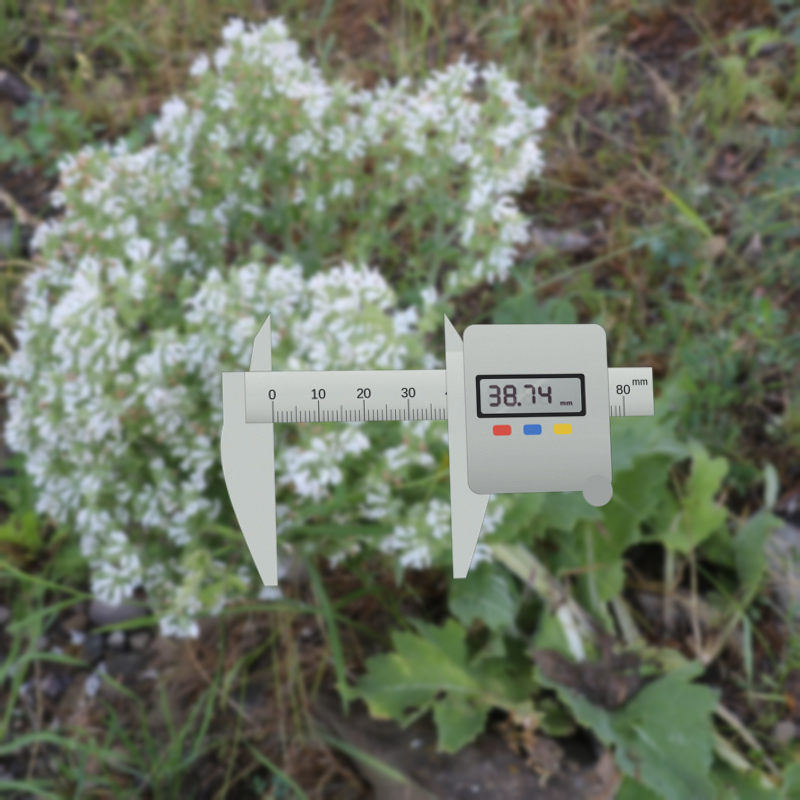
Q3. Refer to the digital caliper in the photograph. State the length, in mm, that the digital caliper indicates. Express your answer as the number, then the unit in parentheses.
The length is 38.74 (mm)
